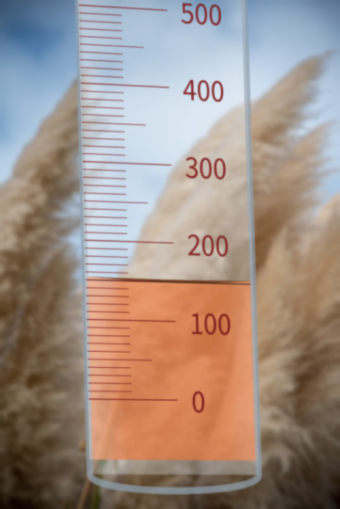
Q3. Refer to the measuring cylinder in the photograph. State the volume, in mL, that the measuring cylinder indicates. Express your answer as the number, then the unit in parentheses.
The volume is 150 (mL)
